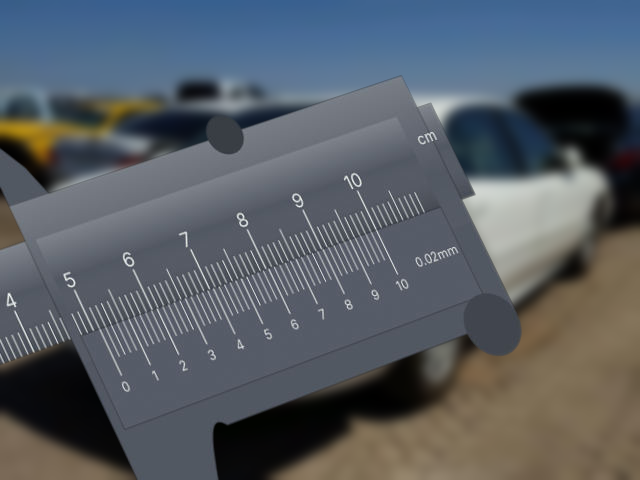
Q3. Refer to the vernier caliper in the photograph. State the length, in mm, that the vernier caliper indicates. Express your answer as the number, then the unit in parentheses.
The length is 51.0 (mm)
